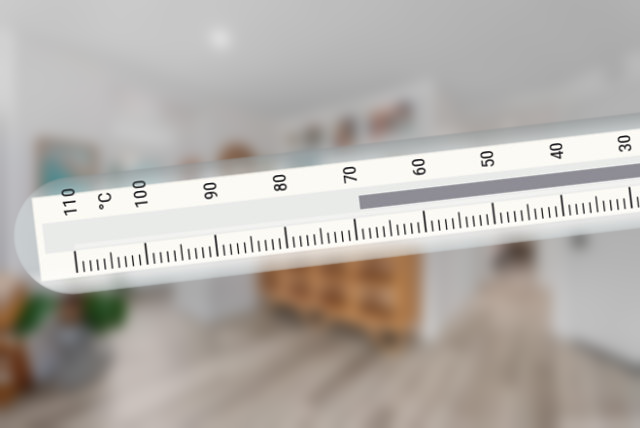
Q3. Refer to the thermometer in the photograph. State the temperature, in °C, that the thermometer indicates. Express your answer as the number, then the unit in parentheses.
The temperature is 69 (°C)
